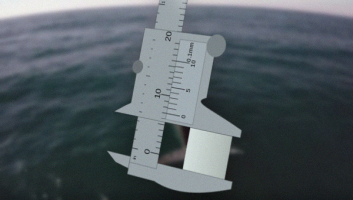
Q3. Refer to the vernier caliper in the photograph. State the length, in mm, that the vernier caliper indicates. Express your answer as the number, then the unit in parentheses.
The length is 7.0 (mm)
